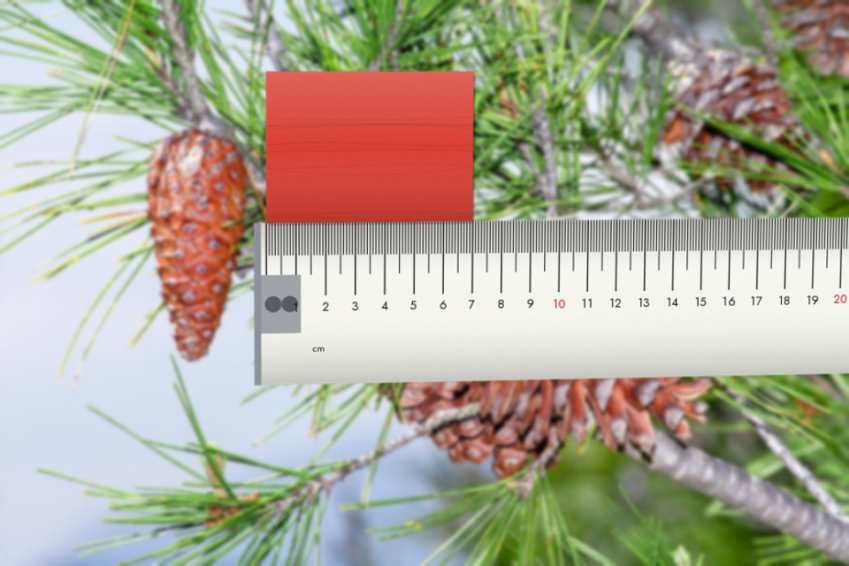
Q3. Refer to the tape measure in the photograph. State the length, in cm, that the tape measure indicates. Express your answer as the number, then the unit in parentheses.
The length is 7 (cm)
